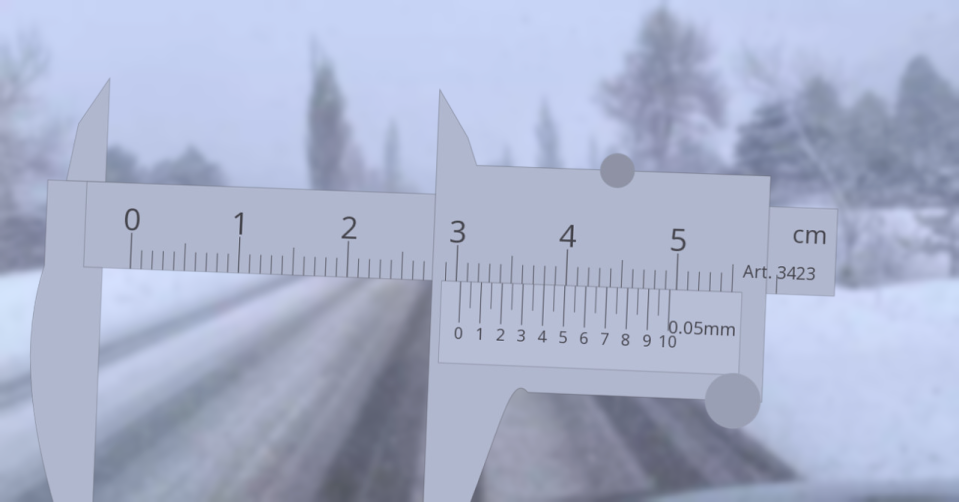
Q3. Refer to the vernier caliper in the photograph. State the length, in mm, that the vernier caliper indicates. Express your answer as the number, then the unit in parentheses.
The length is 30.4 (mm)
